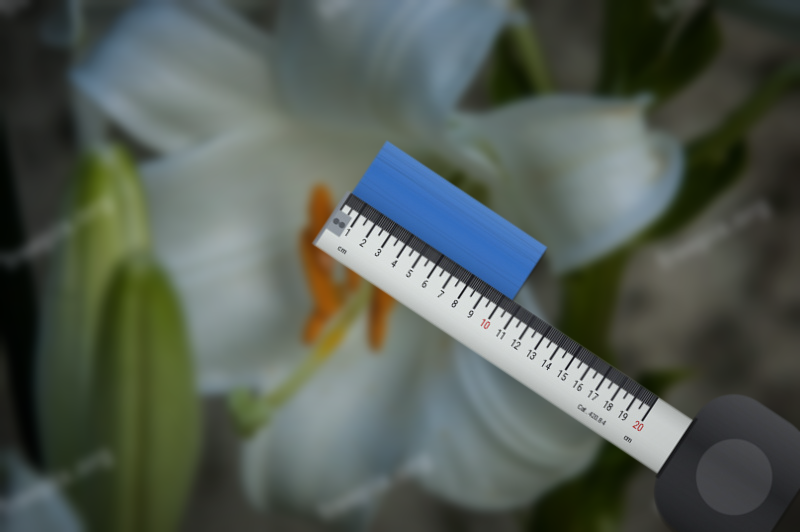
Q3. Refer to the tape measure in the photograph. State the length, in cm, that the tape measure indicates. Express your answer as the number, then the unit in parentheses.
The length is 10.5 (cm)
